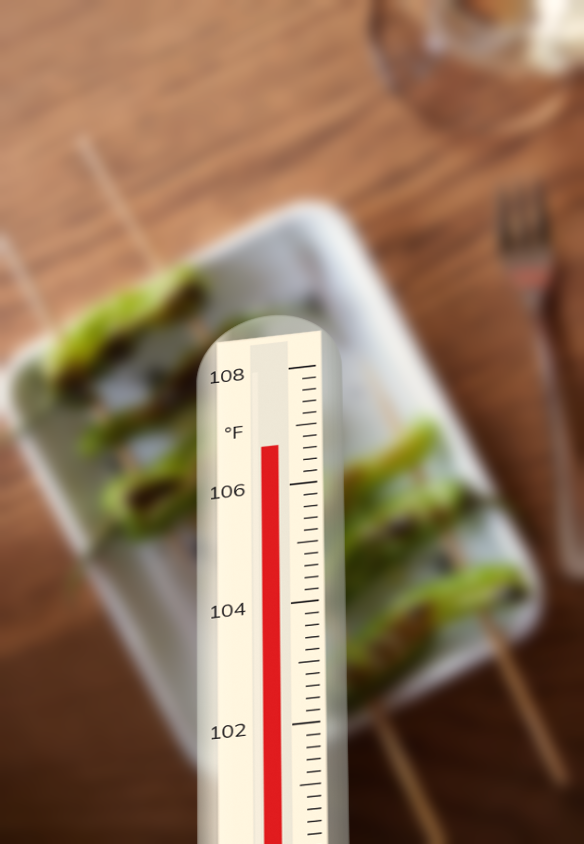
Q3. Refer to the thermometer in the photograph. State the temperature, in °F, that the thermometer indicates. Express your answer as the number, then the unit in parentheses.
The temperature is 106.7 (°F)
